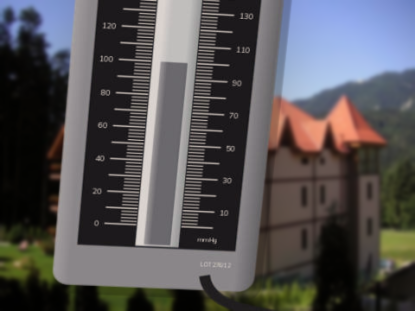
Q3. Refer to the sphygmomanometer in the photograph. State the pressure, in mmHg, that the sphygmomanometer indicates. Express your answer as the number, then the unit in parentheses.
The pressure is 100 (mmHg)
